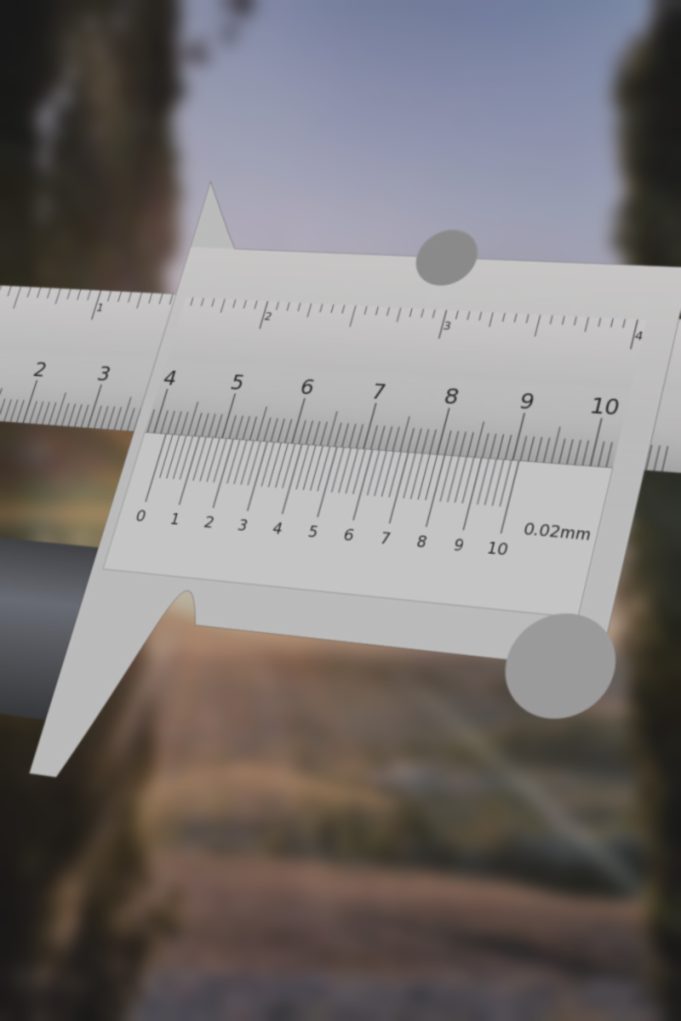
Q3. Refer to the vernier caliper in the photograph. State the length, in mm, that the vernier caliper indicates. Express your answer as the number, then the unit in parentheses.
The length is 41.8 (mm)
